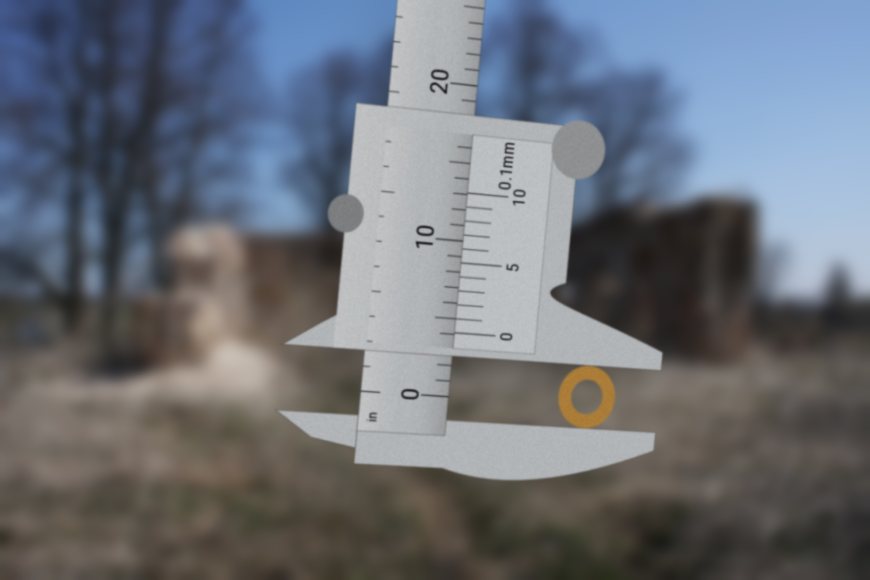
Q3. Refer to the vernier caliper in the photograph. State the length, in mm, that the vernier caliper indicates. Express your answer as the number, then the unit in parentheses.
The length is 4.1 (mm)
